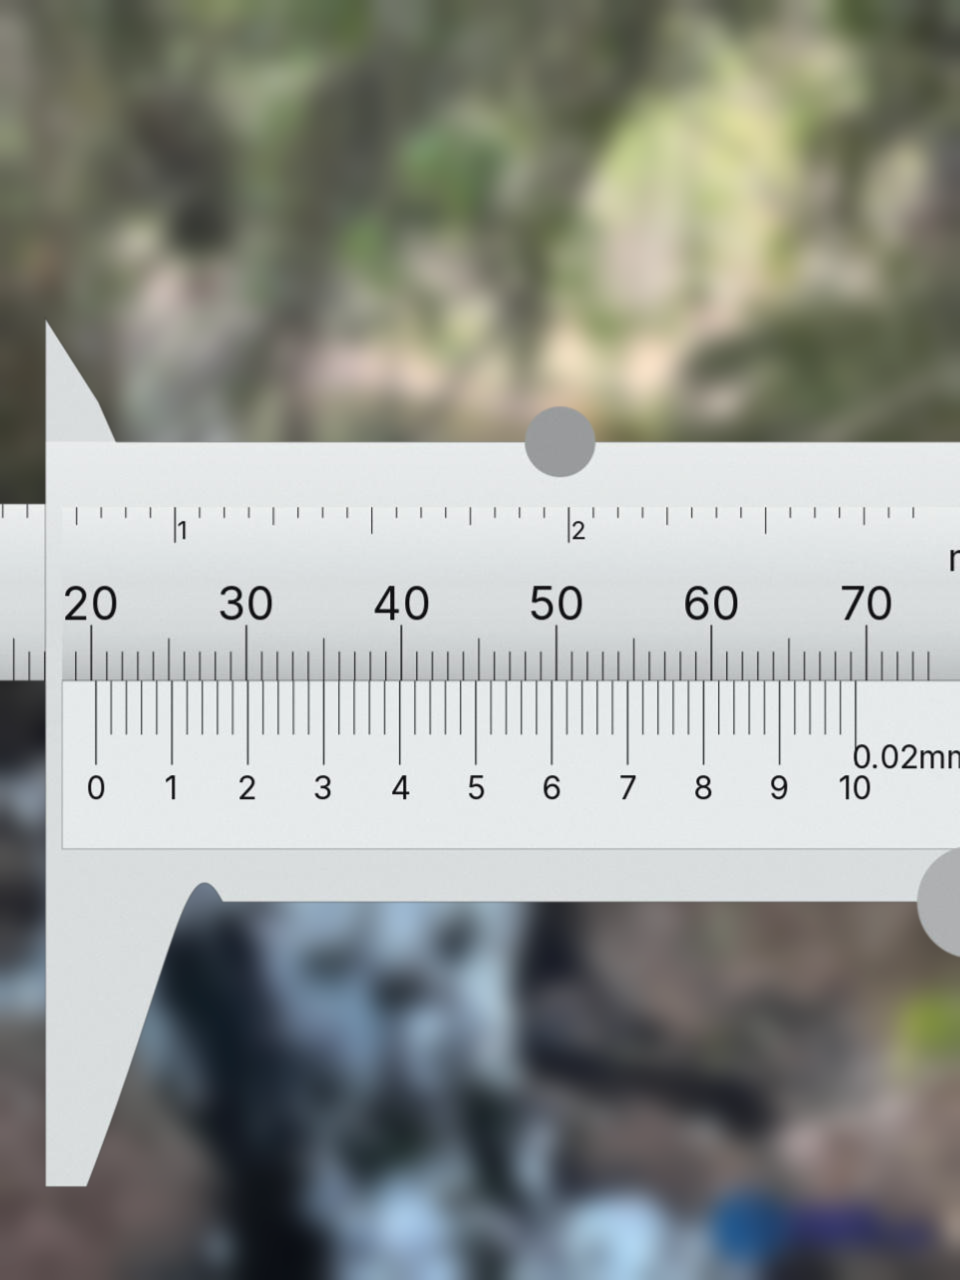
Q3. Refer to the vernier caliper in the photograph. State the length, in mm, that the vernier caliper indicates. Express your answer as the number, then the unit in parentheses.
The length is 20.3 (mm)
